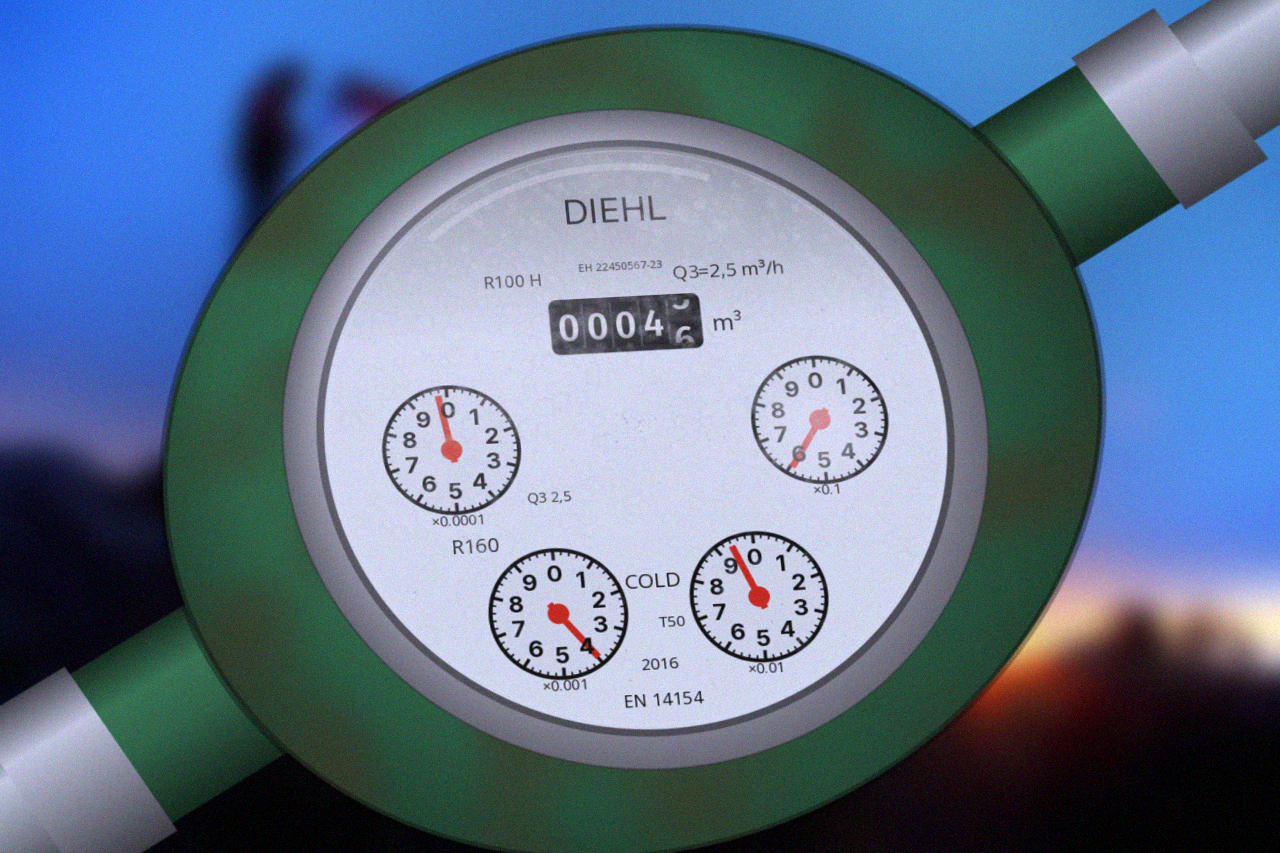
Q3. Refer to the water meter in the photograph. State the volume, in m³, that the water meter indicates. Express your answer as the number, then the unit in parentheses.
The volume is 45.5939 (m³)
